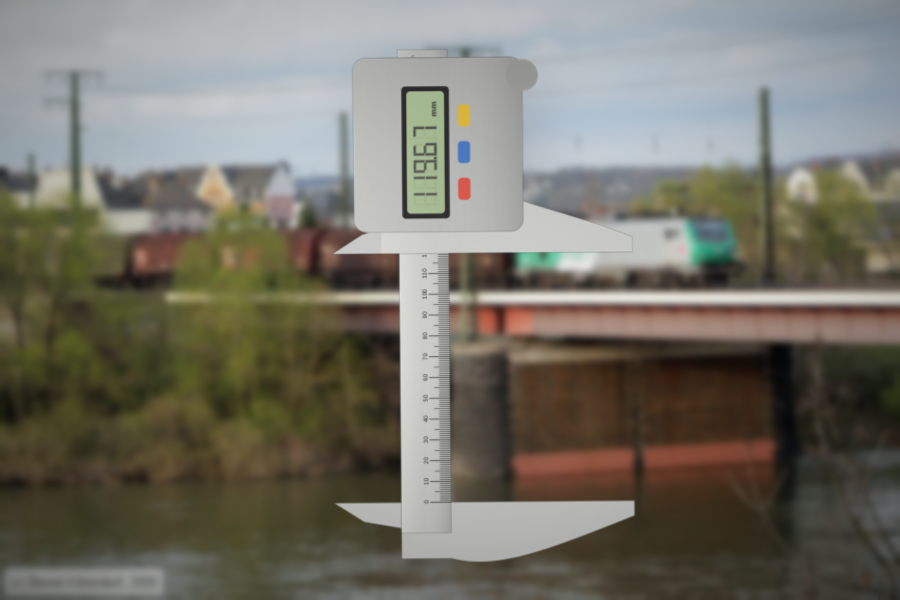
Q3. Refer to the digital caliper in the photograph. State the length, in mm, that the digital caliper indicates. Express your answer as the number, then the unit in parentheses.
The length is 119.67 (mm)
